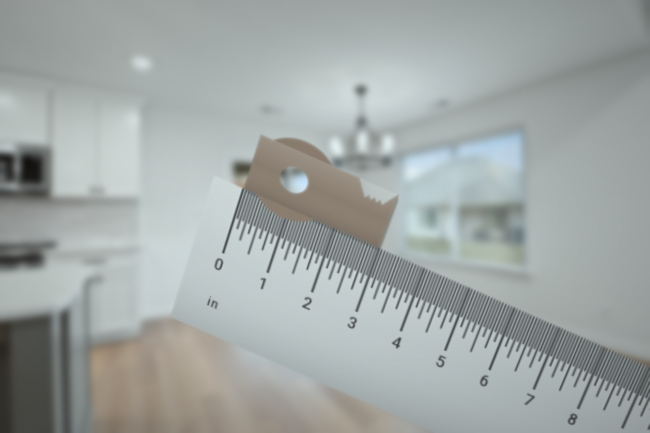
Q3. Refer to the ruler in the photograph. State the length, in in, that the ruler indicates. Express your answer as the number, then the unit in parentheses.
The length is 3 (in)
